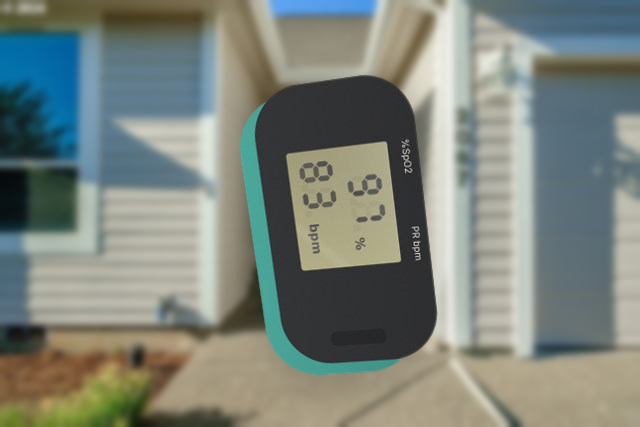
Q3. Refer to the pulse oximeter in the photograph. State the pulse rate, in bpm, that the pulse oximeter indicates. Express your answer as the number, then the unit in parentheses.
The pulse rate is 83 (bpm)
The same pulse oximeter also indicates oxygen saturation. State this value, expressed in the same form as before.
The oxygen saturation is 97 (%)
